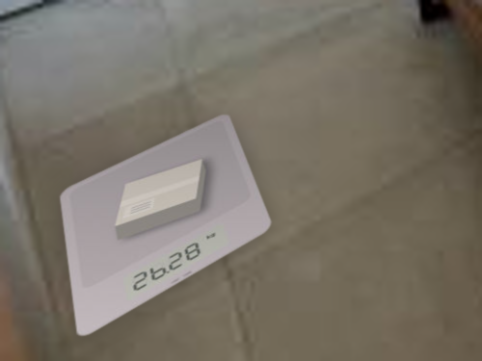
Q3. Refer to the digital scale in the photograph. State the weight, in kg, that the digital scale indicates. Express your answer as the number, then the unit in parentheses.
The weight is 26.28 (kg)
